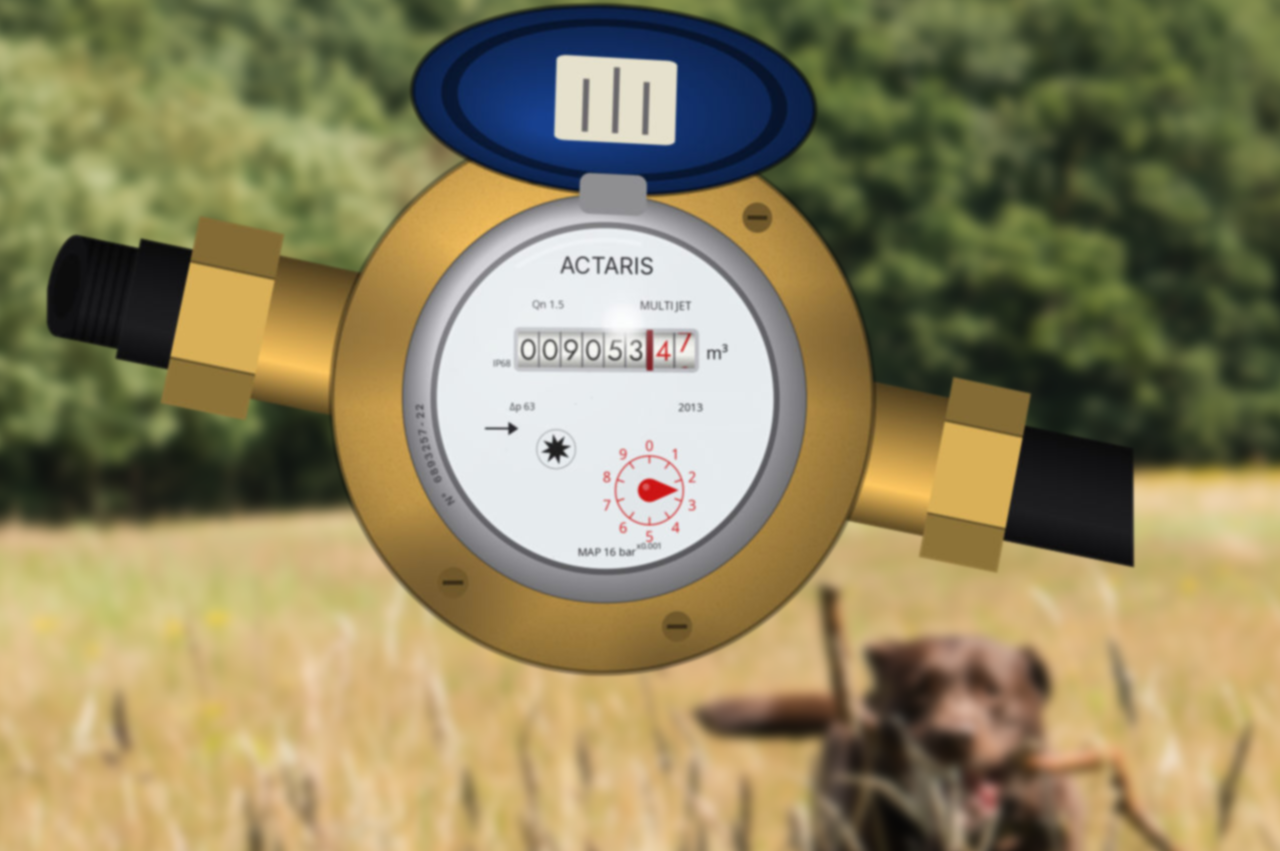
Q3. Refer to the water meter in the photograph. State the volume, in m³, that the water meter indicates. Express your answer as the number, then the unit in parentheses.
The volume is 9053.472 (m³)
